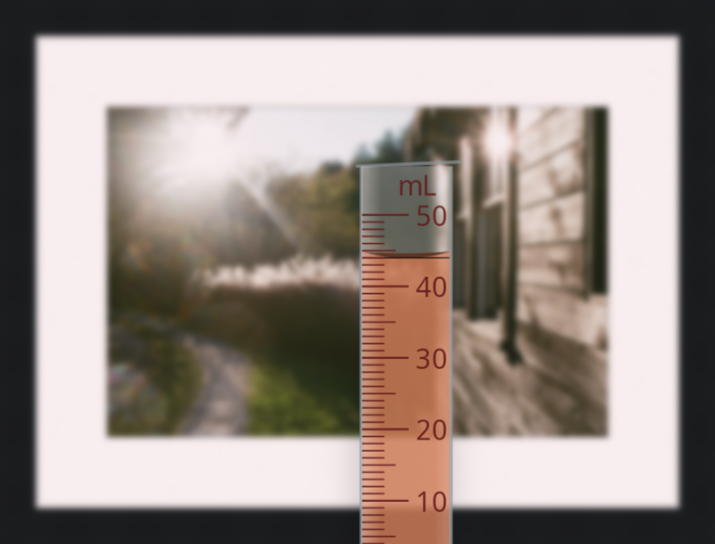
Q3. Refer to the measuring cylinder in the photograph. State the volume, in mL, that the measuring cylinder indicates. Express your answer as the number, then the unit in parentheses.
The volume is 44 (mL)
